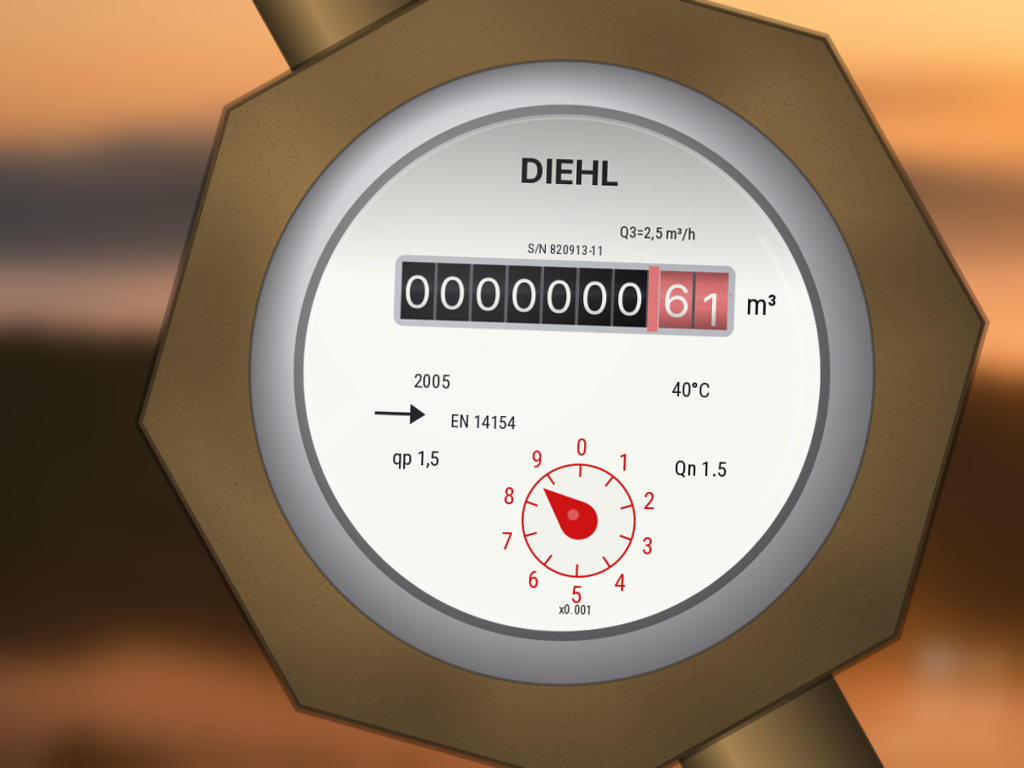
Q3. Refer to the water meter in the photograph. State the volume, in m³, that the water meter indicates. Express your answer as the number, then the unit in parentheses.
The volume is 0.608 (m³)
